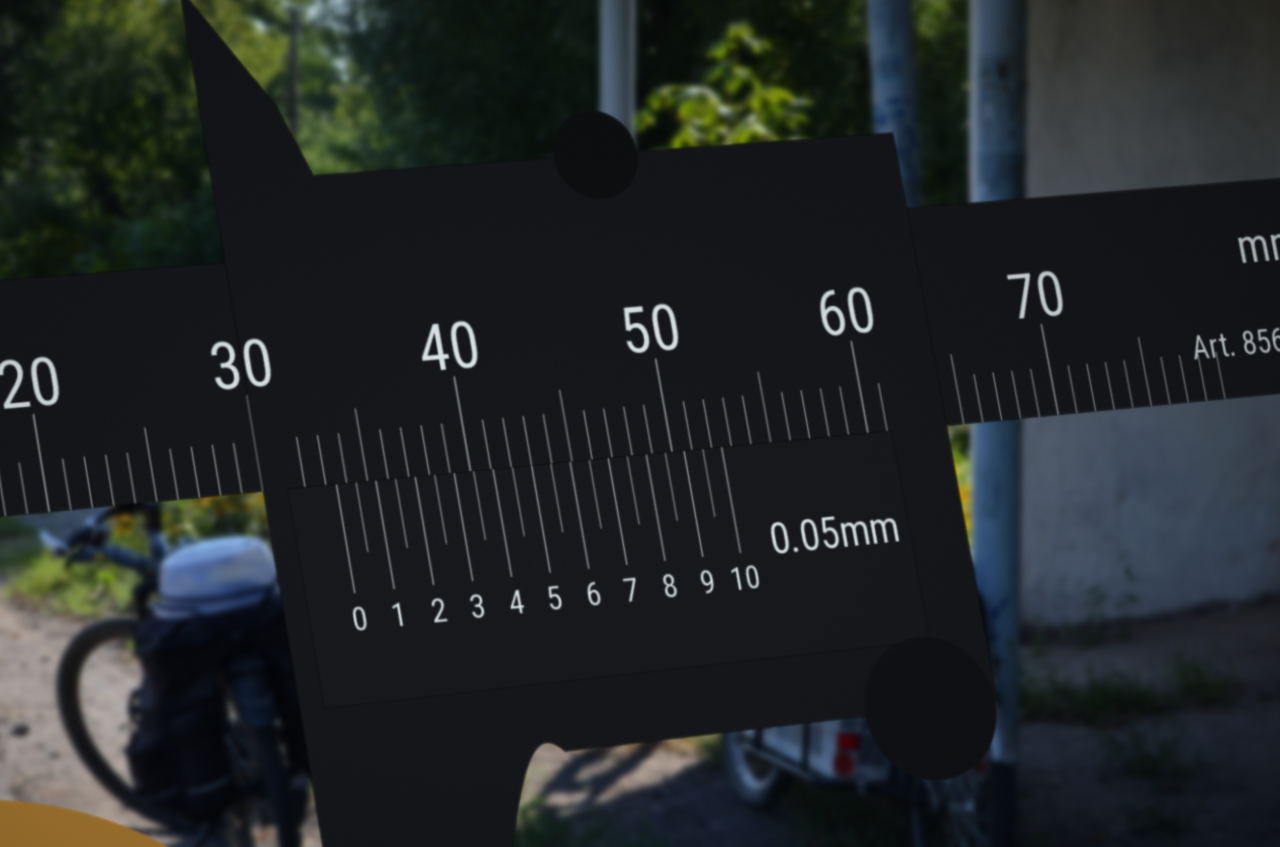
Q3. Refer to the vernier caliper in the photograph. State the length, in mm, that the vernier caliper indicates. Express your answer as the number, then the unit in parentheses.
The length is 33.5 (mm)
